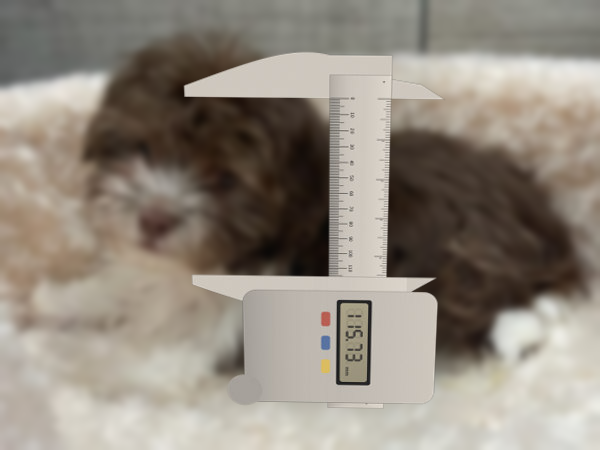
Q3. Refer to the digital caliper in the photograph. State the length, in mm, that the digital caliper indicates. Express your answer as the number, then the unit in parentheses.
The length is 115.73 (mm)
